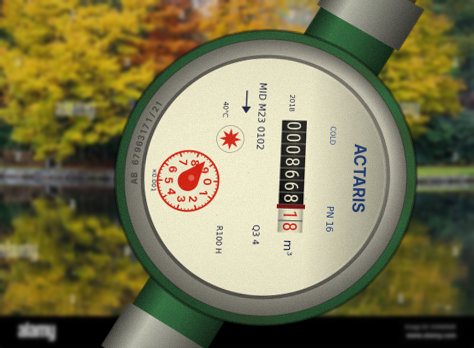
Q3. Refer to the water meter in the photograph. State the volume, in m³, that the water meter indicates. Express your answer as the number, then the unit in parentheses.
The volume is 8668.188 (m³)
